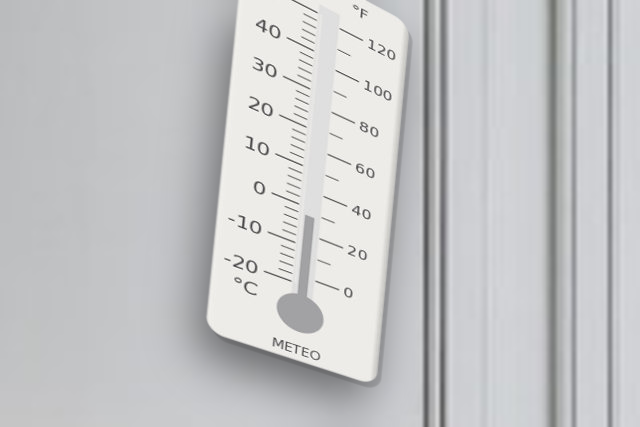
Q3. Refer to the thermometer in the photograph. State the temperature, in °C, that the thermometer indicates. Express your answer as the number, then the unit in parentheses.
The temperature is -2 (°C)
